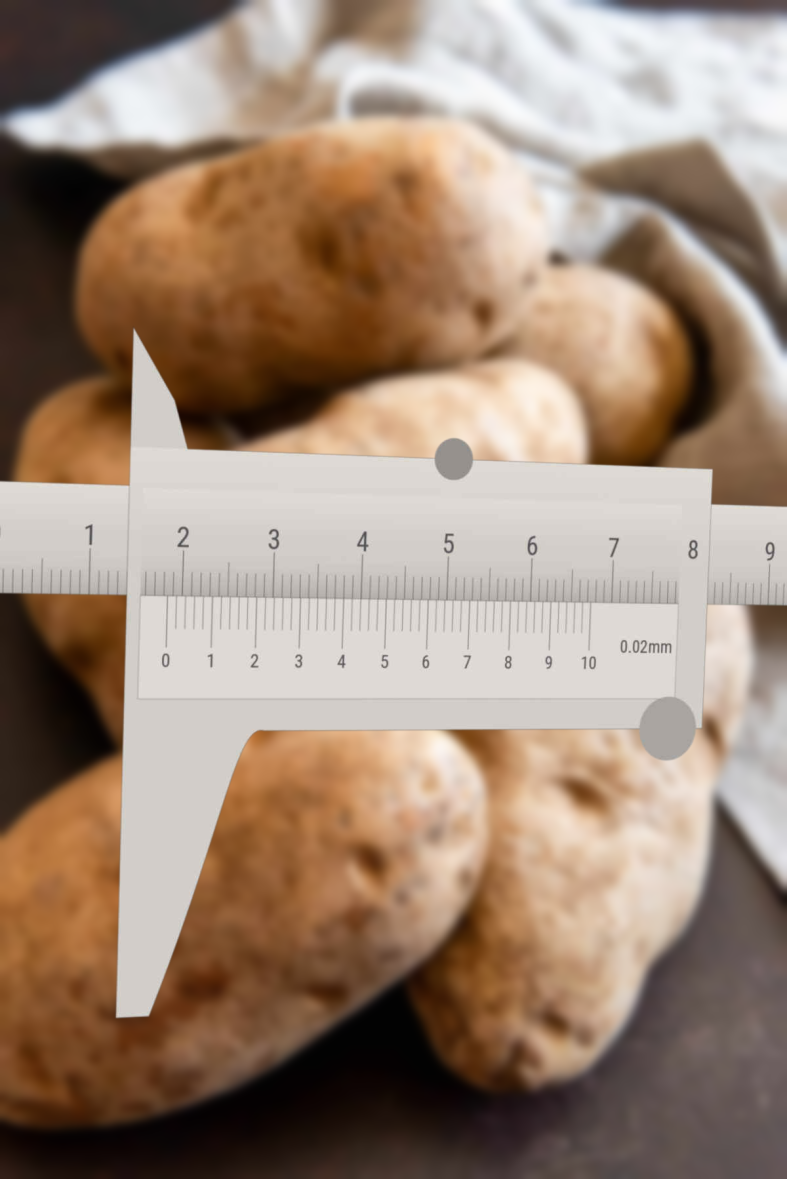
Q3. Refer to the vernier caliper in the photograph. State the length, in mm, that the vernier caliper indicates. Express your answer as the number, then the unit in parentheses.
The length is 18.4 (mm)
